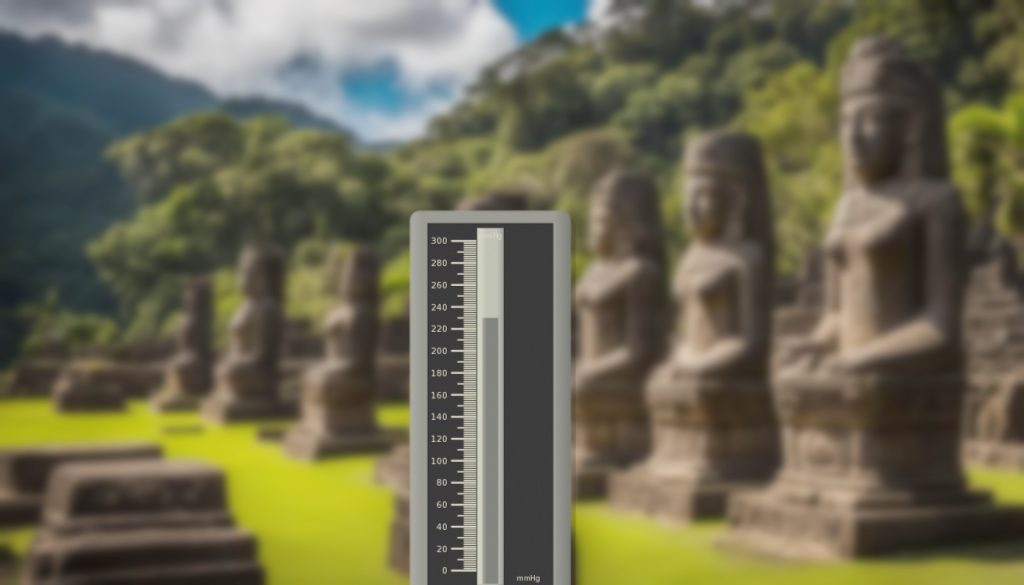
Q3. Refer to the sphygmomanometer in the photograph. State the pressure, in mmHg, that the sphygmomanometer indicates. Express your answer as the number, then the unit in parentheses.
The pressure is 230 (mmHg)
